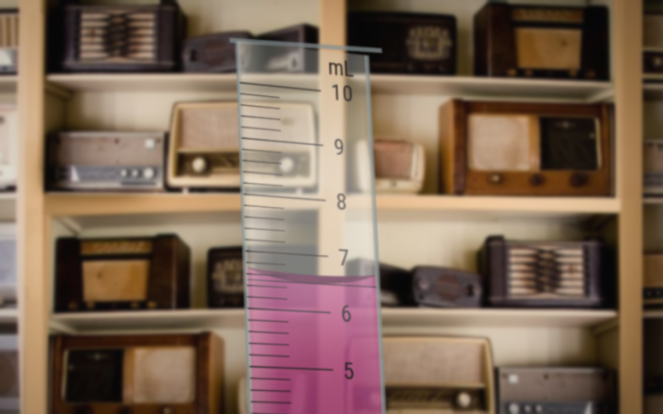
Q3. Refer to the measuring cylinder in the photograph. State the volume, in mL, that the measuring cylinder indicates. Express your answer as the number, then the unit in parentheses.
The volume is 6.5 (mL)
